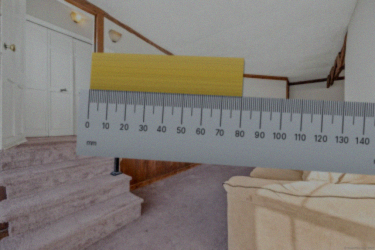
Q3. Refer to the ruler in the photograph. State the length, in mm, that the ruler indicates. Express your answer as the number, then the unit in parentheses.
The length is 80 (mm)
